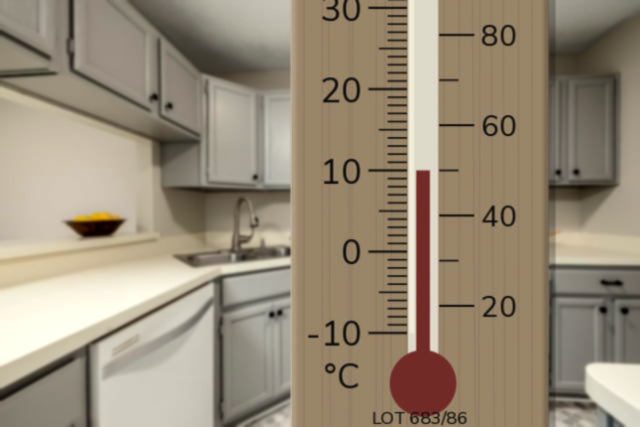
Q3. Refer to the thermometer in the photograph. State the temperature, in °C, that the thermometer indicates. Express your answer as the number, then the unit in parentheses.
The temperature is 10 (°C)
